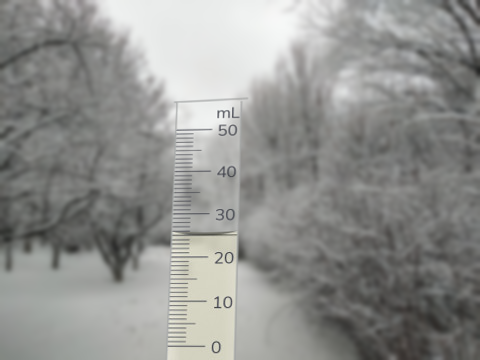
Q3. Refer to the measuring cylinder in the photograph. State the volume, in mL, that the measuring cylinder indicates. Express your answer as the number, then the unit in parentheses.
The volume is 25 (mL)
